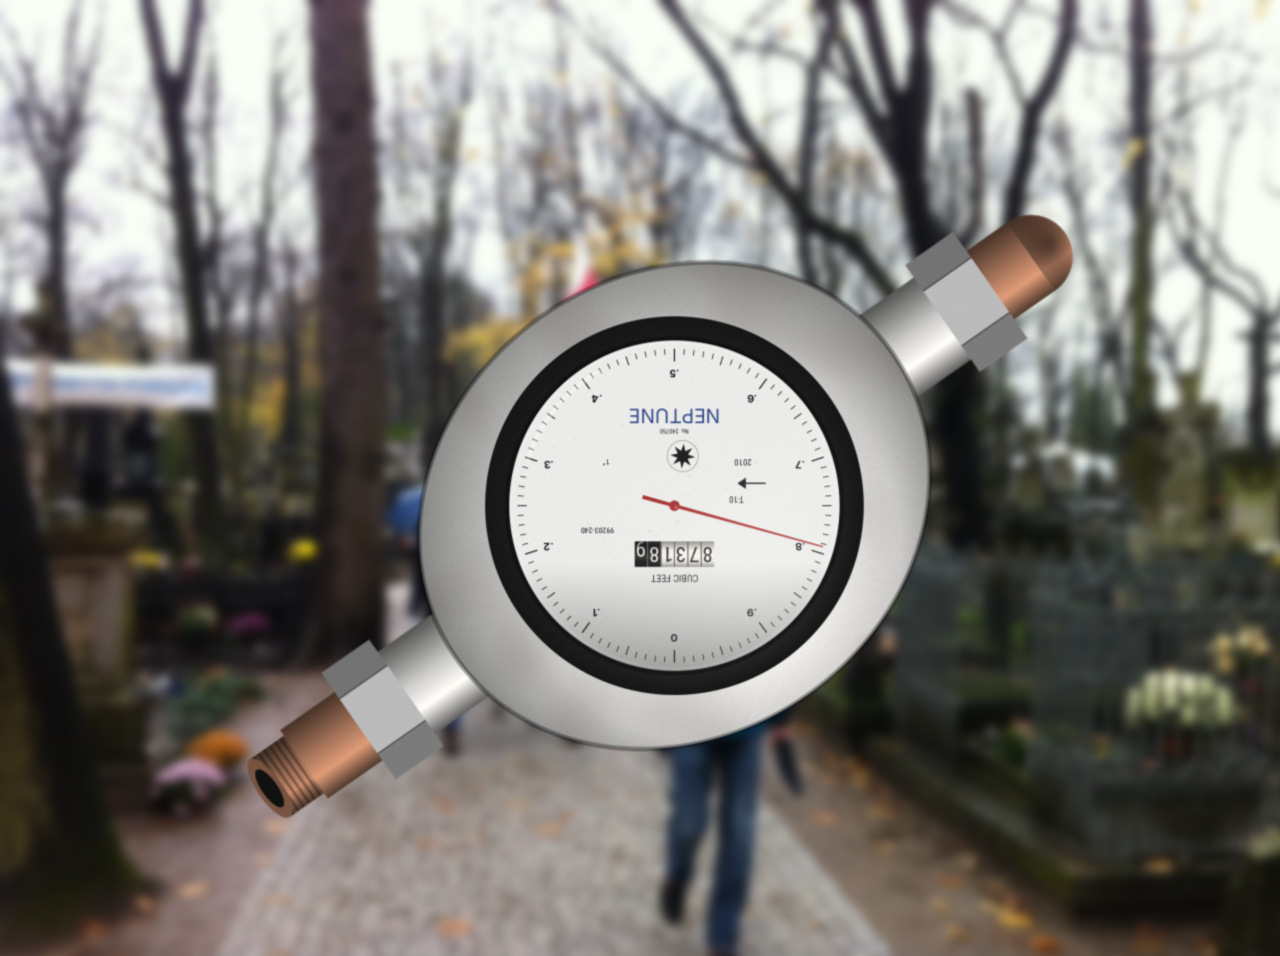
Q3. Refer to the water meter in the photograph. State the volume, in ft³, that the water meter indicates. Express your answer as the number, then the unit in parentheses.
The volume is 873188.79 (ft³)
